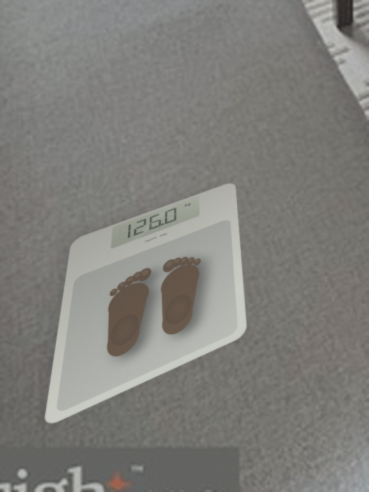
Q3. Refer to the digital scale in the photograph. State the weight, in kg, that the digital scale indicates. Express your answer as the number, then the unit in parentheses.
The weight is 126.0 (kg)
